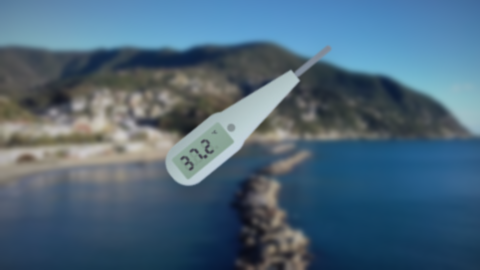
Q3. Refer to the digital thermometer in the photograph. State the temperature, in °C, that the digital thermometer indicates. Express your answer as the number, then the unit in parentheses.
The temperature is 37.2 (°C)
